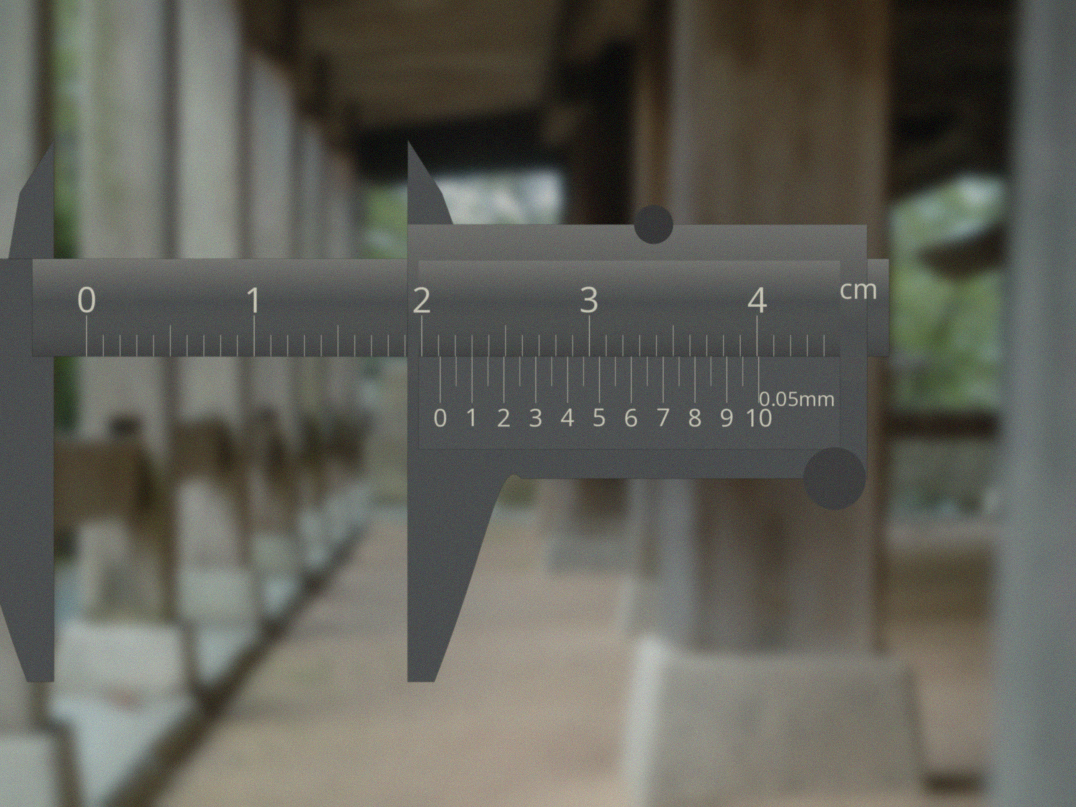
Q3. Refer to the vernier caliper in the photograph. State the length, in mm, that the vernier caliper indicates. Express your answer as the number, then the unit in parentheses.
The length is 21.1 (mm)
